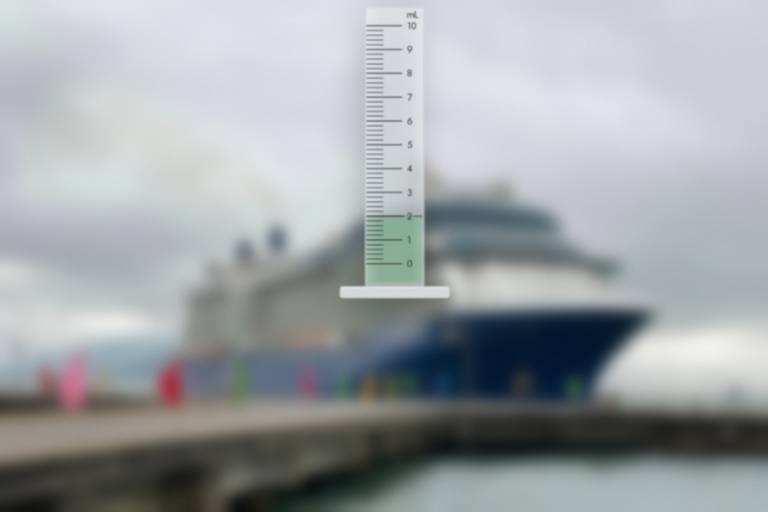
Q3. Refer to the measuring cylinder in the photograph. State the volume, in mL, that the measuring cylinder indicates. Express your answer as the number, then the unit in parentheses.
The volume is 2 (mL)
